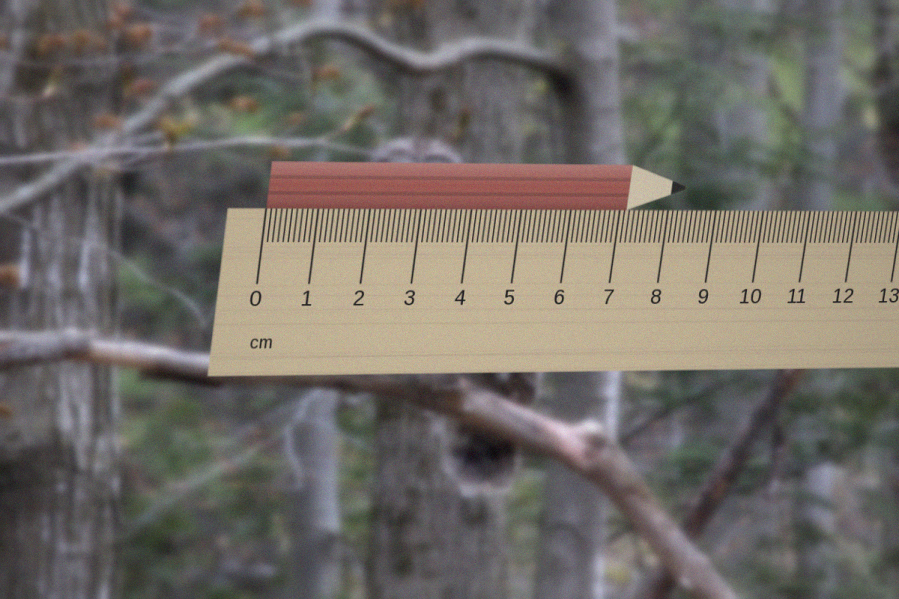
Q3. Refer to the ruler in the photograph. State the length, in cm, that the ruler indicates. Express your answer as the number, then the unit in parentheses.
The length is 8.3 (cm)
